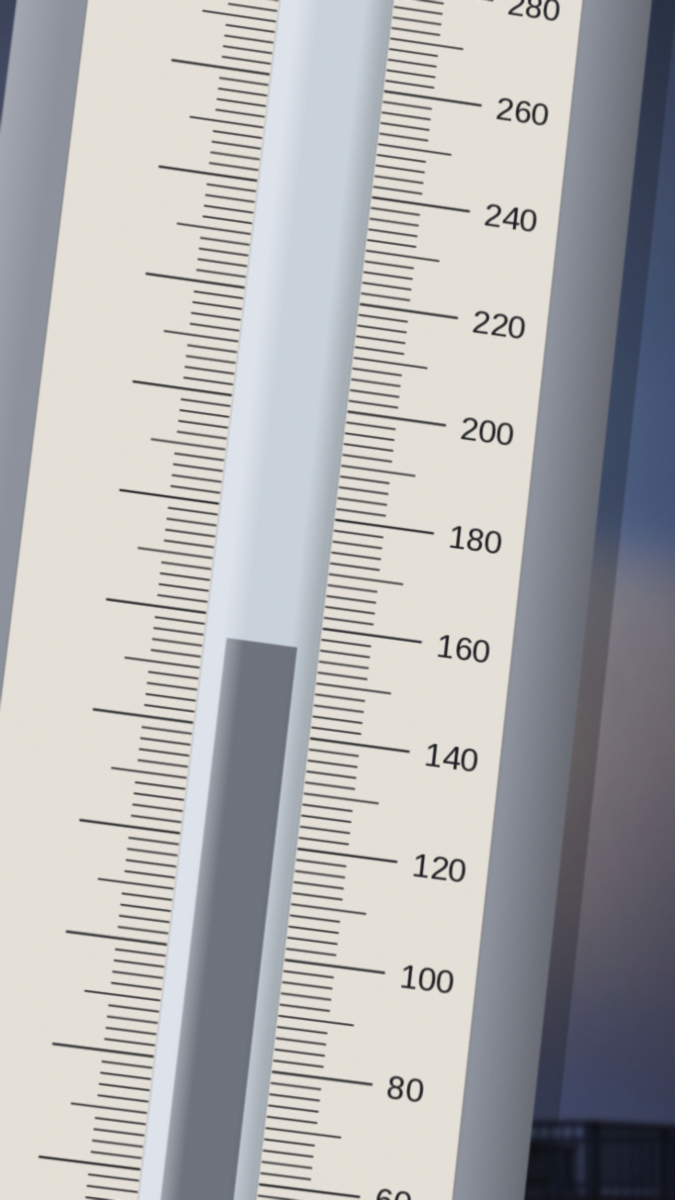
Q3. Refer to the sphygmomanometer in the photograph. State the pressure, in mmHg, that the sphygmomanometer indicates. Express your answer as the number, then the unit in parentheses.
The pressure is 156 (mmHg)
